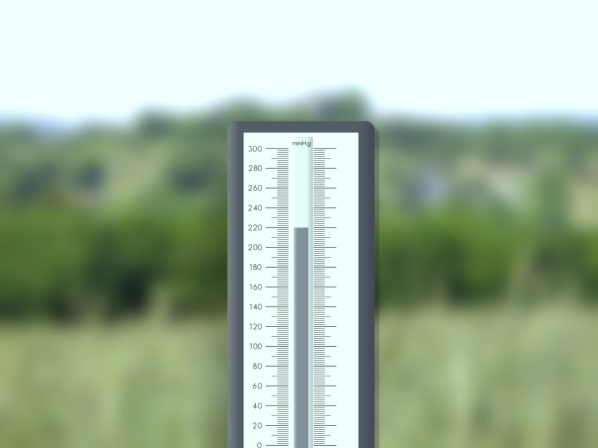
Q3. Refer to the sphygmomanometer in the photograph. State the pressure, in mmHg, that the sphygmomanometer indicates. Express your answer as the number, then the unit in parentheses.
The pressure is 220 (mmHg)
